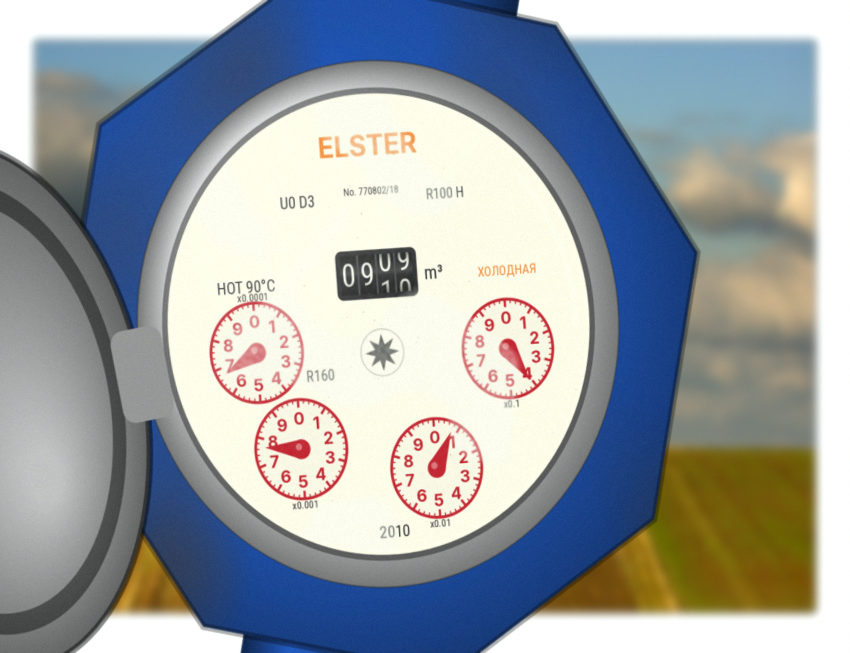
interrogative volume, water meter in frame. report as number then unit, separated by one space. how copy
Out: 909.4076 m³
